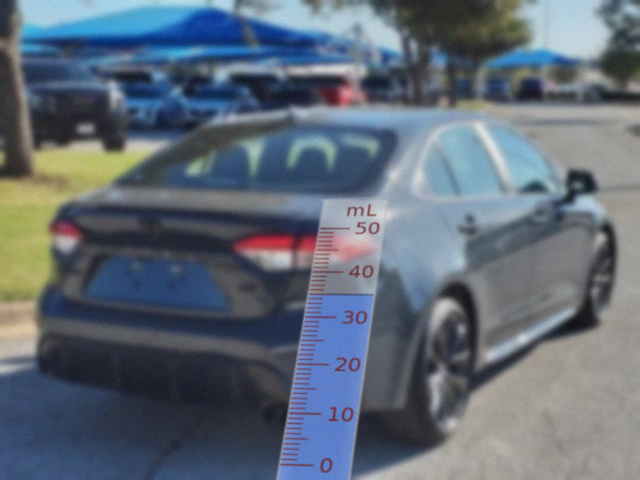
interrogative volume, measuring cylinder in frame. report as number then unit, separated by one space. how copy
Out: 35 mL
